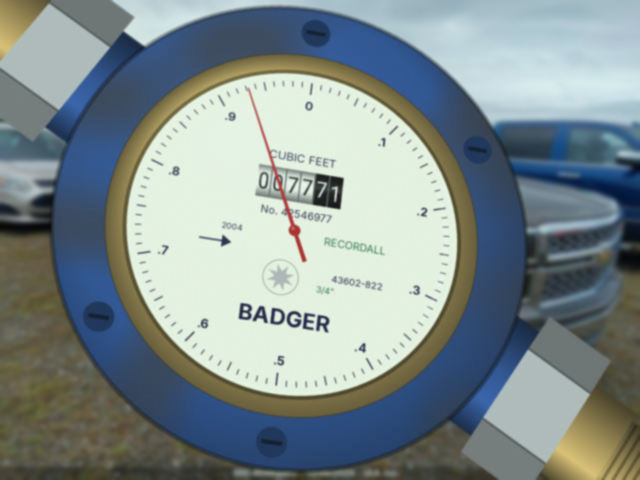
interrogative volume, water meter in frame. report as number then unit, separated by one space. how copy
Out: 7770.93 ft³
